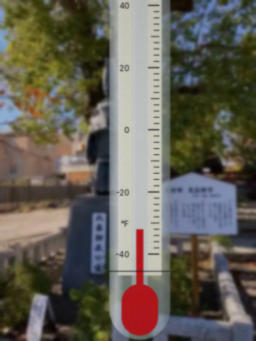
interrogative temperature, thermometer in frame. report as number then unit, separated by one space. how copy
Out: -32 °F
